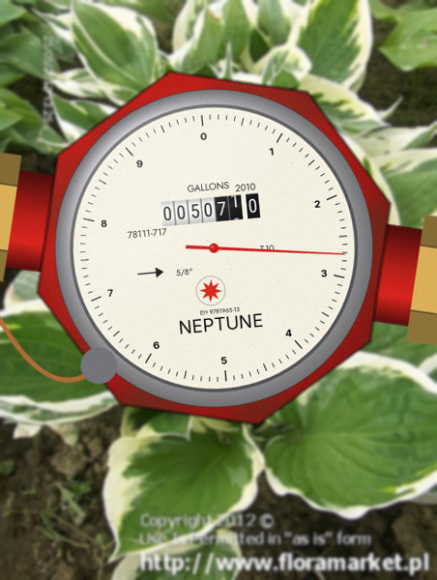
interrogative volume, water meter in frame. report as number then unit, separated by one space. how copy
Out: 50712.7 gal
